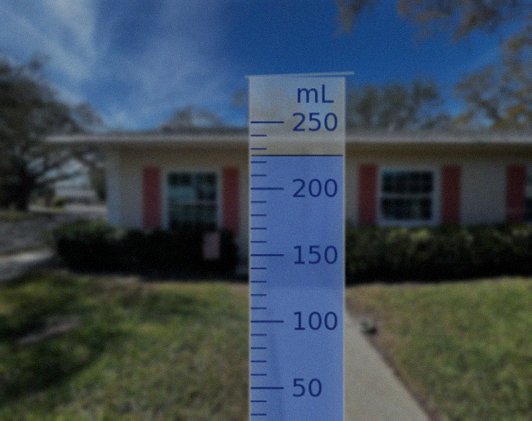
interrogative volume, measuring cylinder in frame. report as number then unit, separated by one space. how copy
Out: 225 mL
